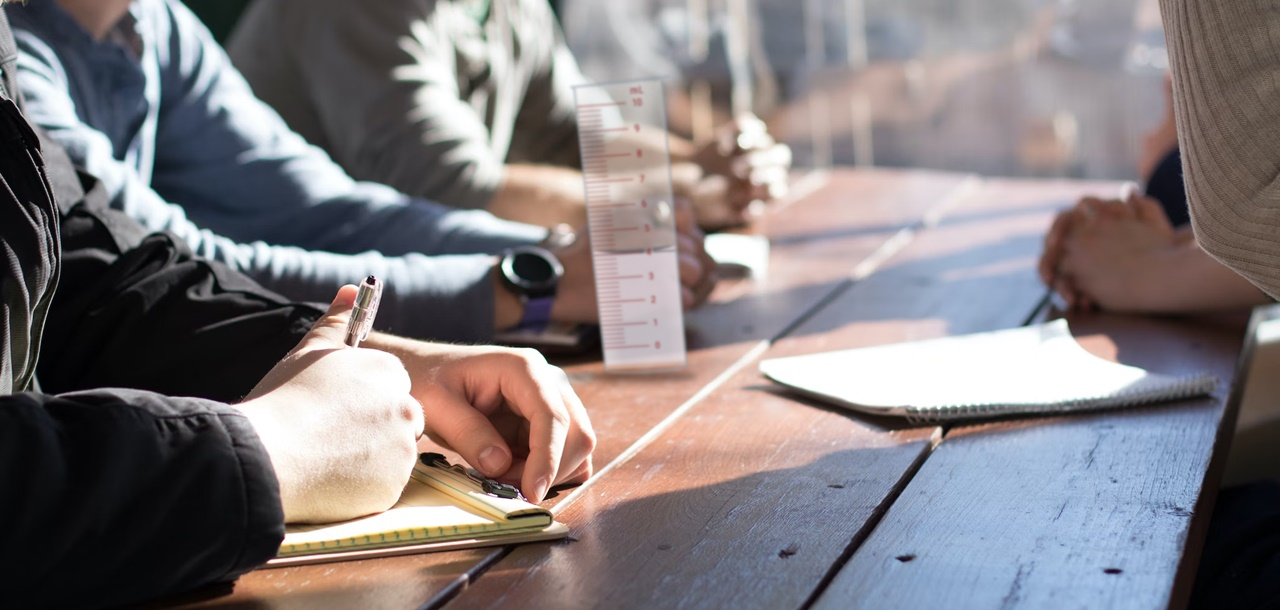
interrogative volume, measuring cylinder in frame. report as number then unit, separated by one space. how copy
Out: 4 mL
